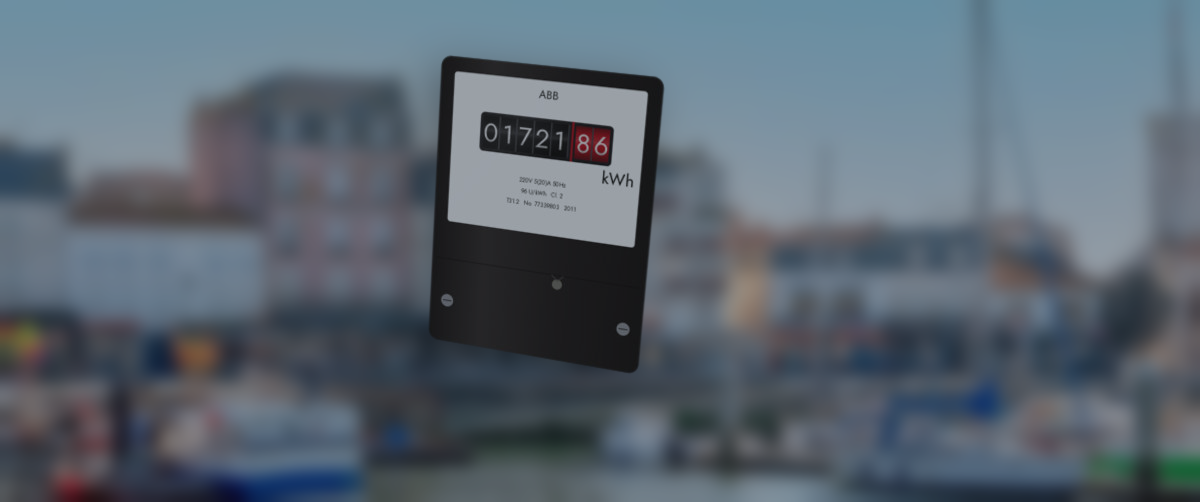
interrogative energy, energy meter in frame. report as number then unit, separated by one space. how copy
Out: 1721.86 kWh
